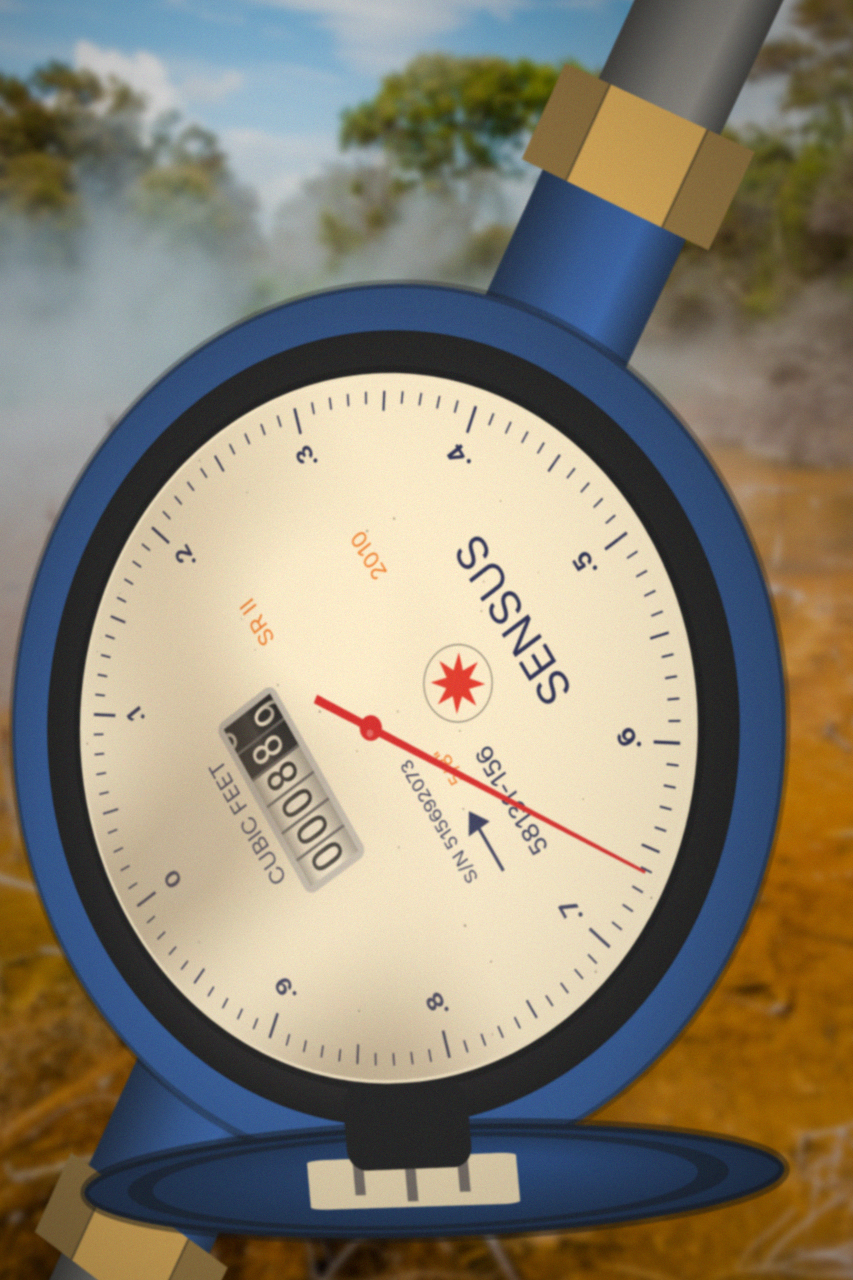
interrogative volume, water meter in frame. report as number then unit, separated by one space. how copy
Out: 888.66 ft³
